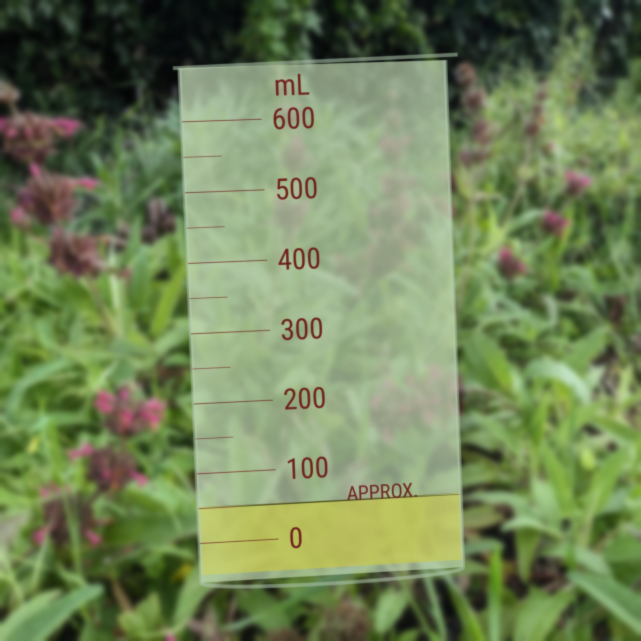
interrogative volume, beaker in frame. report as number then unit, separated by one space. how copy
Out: 50 mL
